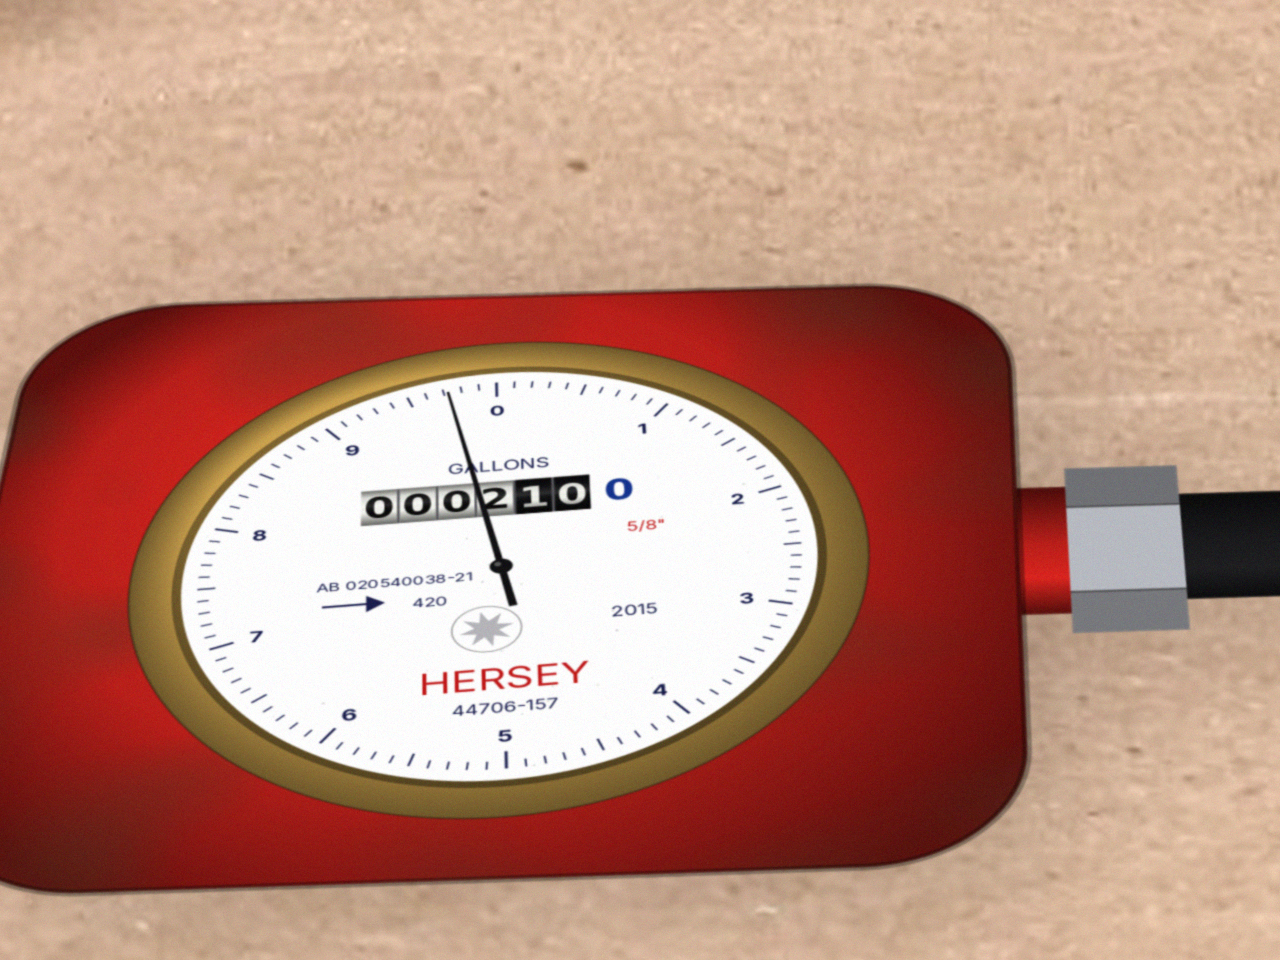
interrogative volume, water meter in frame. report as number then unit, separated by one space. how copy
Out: 2099.7 gal
